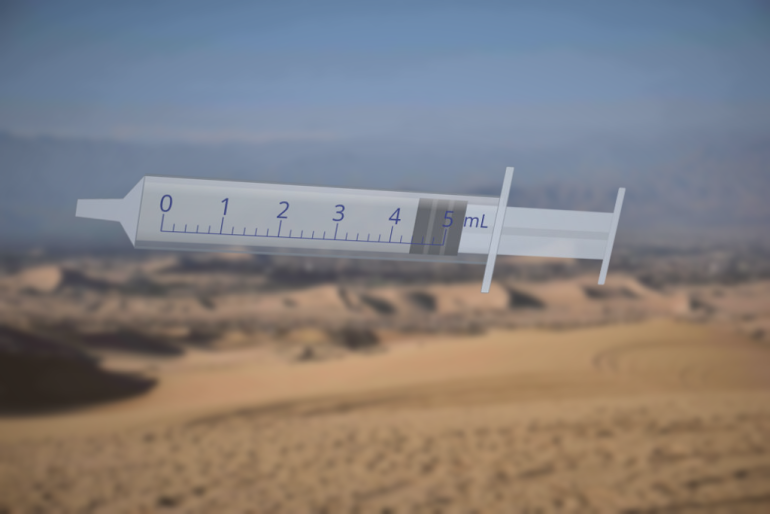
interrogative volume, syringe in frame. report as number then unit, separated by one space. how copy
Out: 4.4 mL
